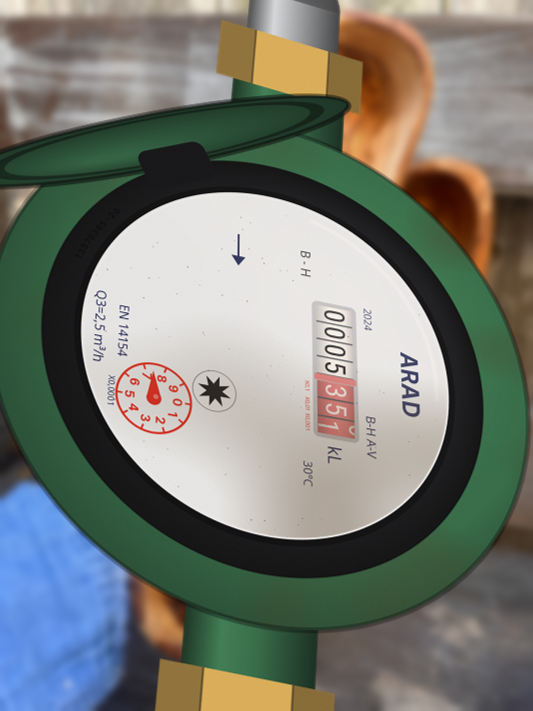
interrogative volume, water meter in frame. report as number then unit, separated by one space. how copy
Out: 5.3507 kL
